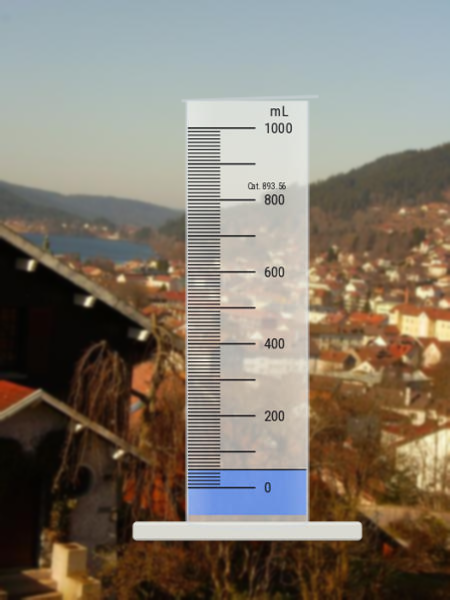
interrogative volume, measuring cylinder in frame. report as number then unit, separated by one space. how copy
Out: 50 mL
